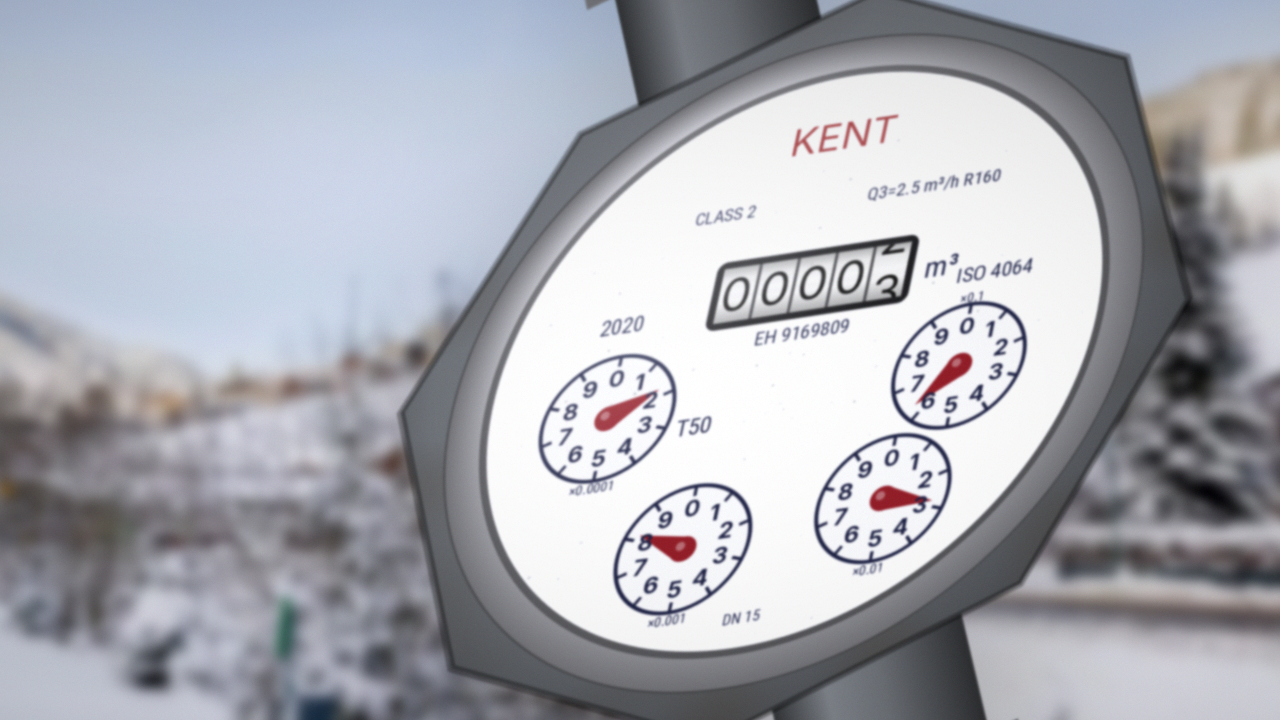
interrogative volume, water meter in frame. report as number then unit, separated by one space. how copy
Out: 2.6281 m³
